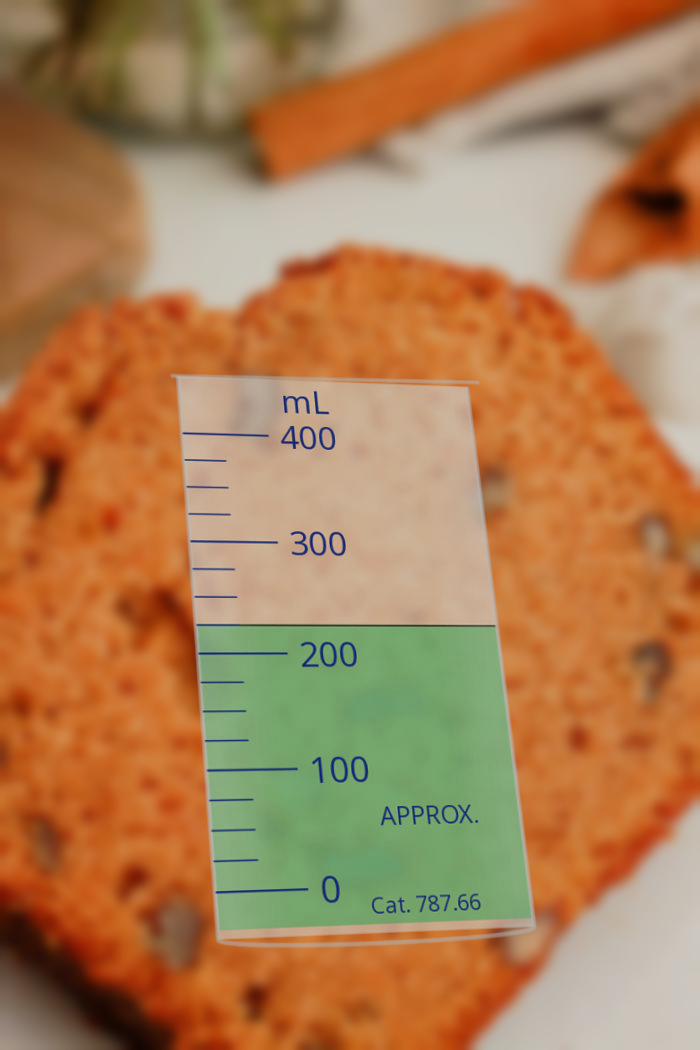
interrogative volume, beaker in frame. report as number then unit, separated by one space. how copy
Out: 225 mL
